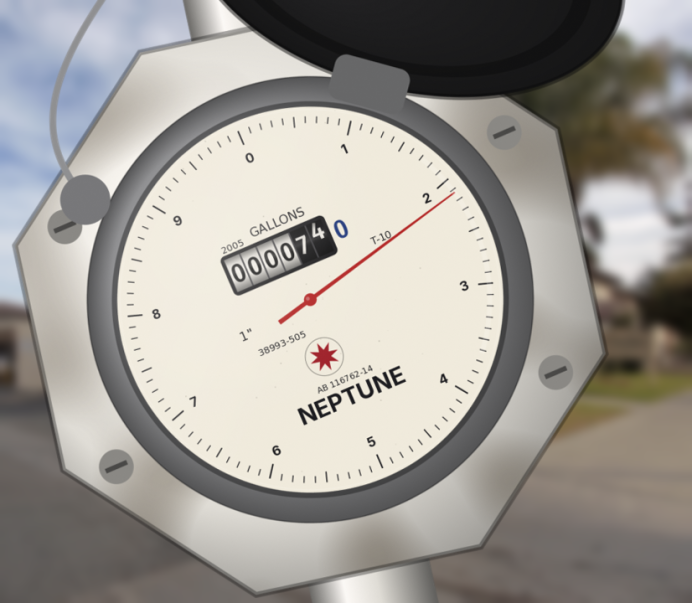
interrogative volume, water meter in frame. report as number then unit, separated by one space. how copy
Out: 742.1 gal
